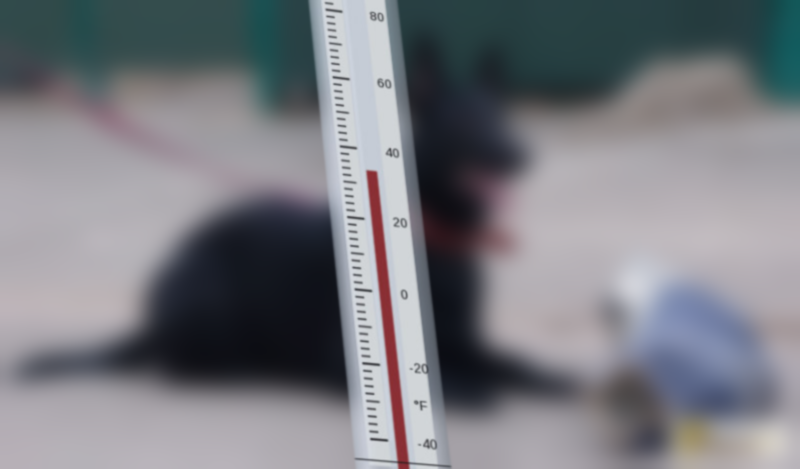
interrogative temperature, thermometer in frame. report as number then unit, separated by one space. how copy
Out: 34 °F
